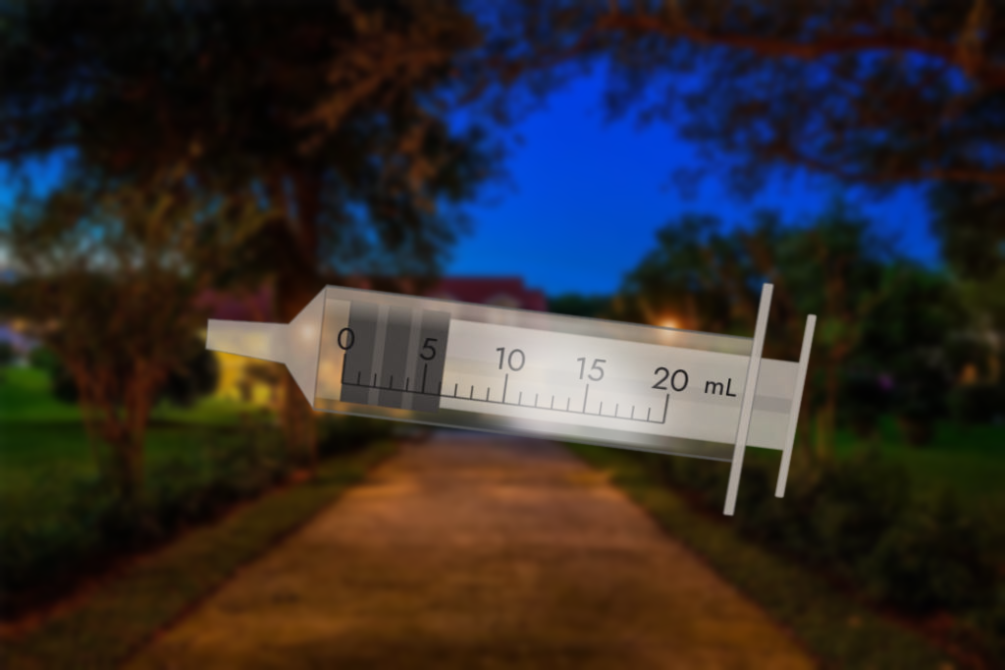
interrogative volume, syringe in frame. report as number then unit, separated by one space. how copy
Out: 0 mL
